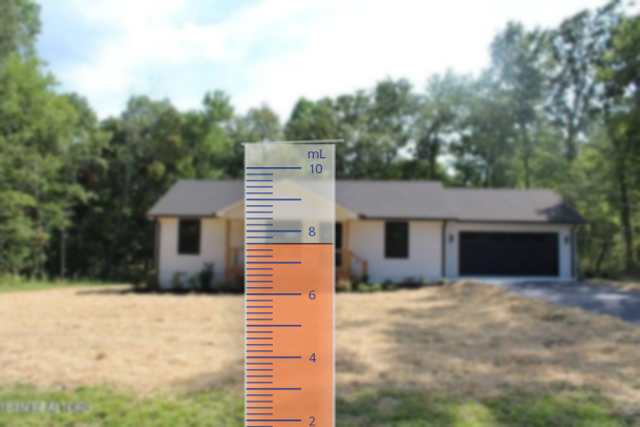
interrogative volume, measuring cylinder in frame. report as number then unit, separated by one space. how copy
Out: 7.6 mL
